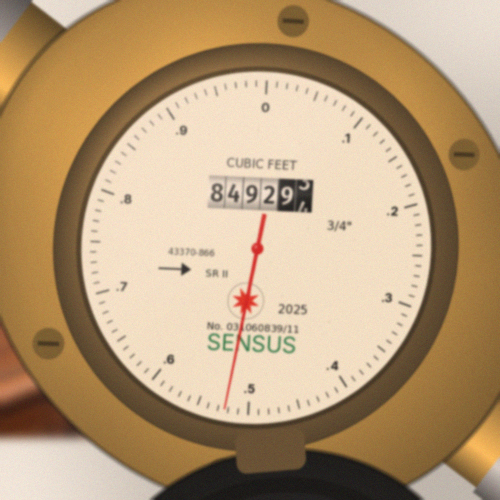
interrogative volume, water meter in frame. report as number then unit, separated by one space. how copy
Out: 849293.52 ft³
